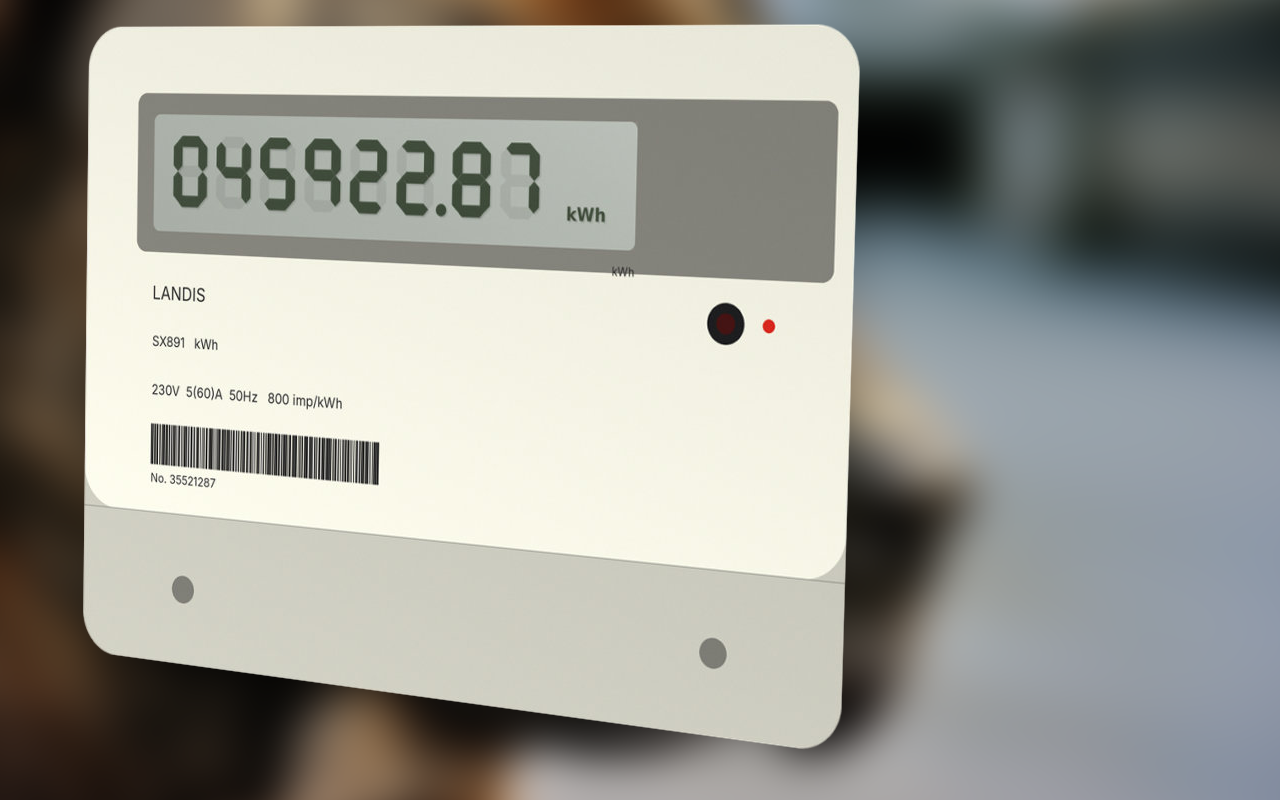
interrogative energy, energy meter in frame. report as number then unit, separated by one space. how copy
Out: 45922.87 kWh
